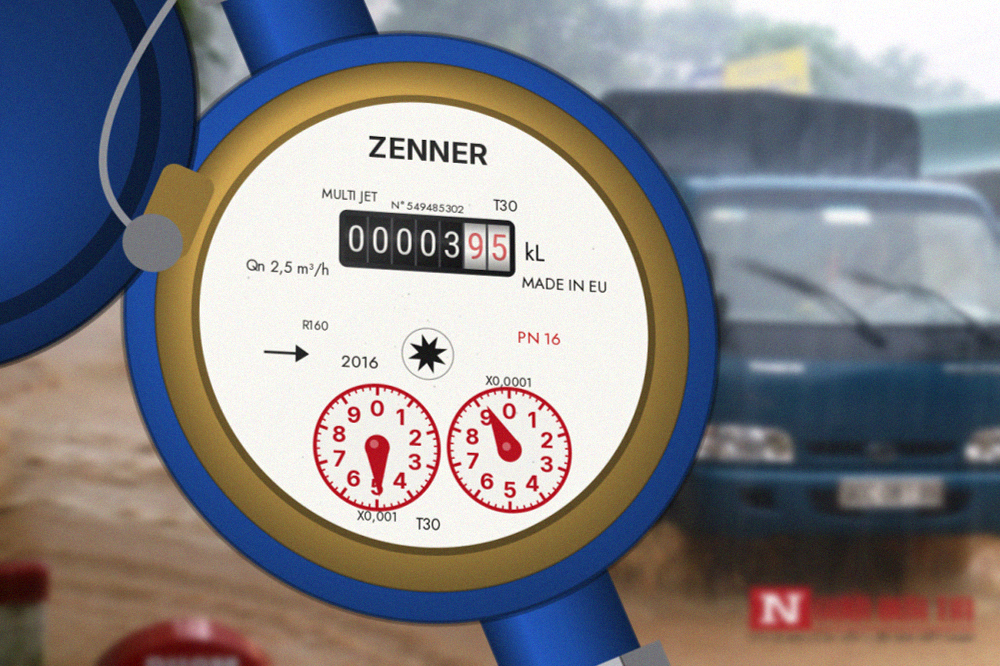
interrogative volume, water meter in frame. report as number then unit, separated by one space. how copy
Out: 3.9549 kL
